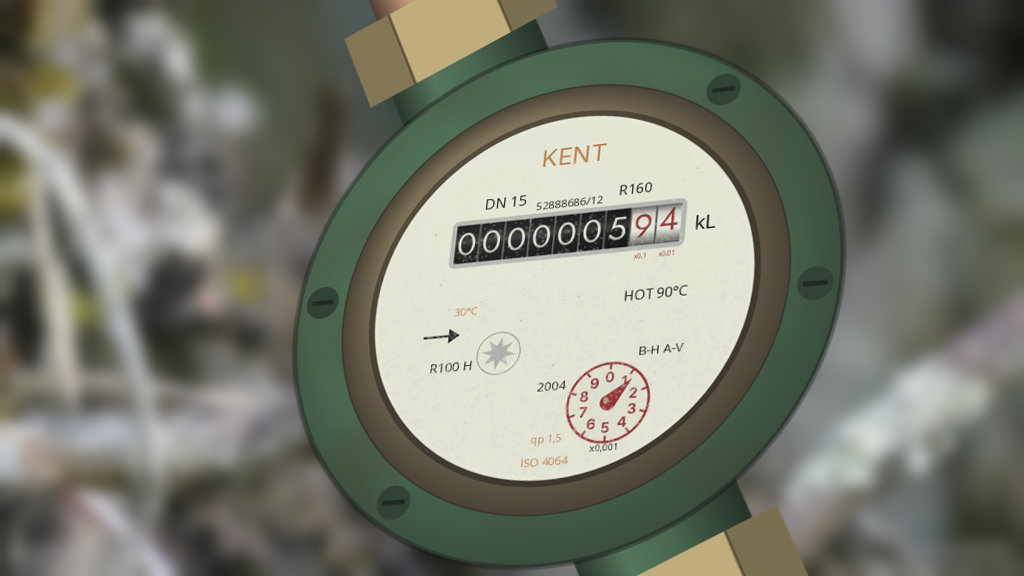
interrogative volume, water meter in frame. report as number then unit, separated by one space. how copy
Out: 5.941 kL
